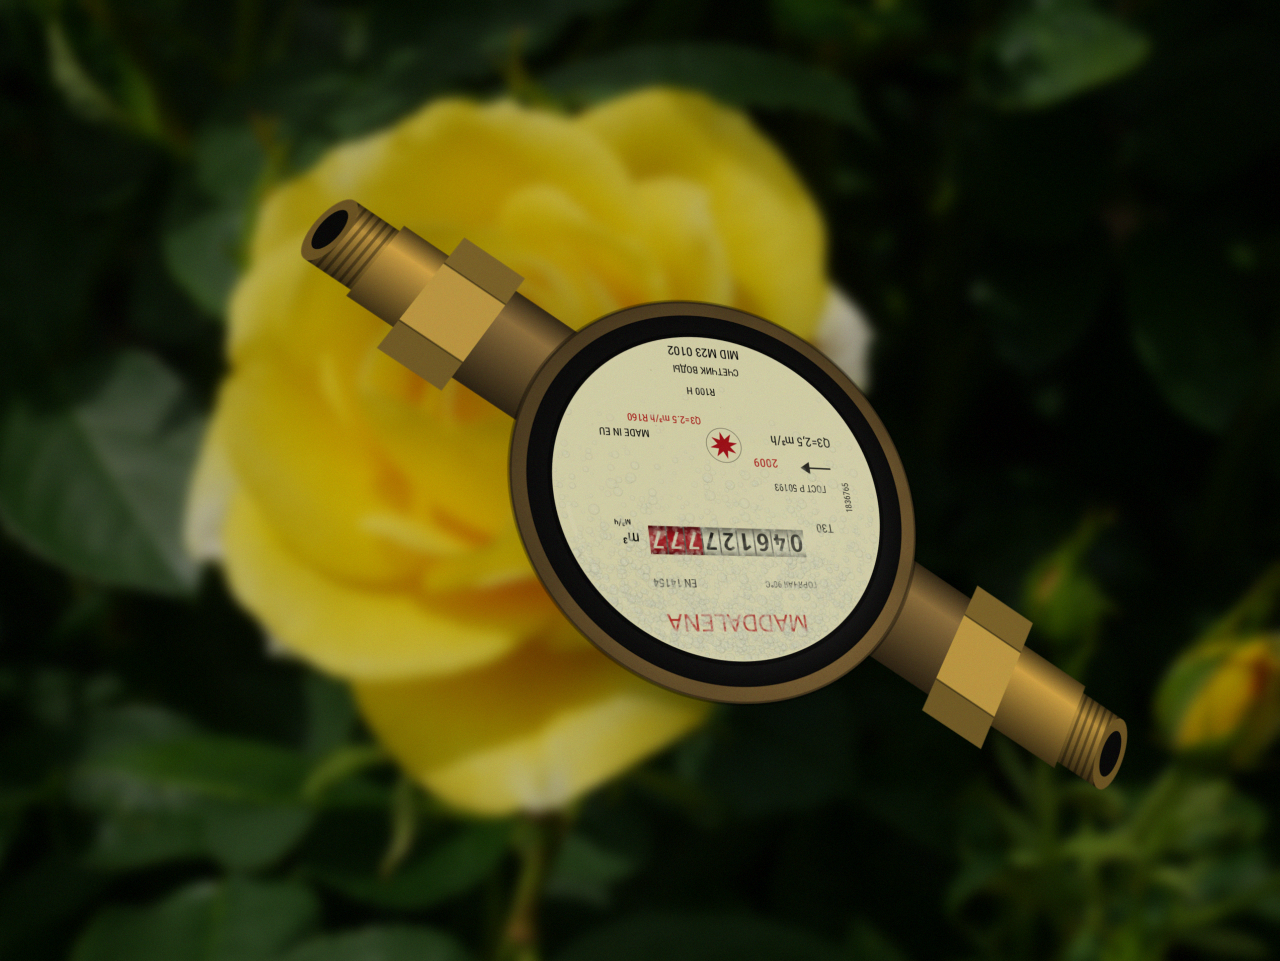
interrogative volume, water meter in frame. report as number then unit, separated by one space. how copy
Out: 46127.777 m³
